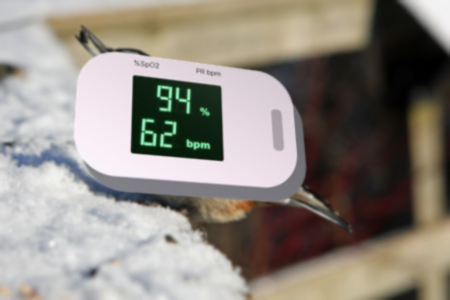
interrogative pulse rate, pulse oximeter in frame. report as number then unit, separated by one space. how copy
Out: 62 bpm
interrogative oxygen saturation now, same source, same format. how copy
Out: 94 %
